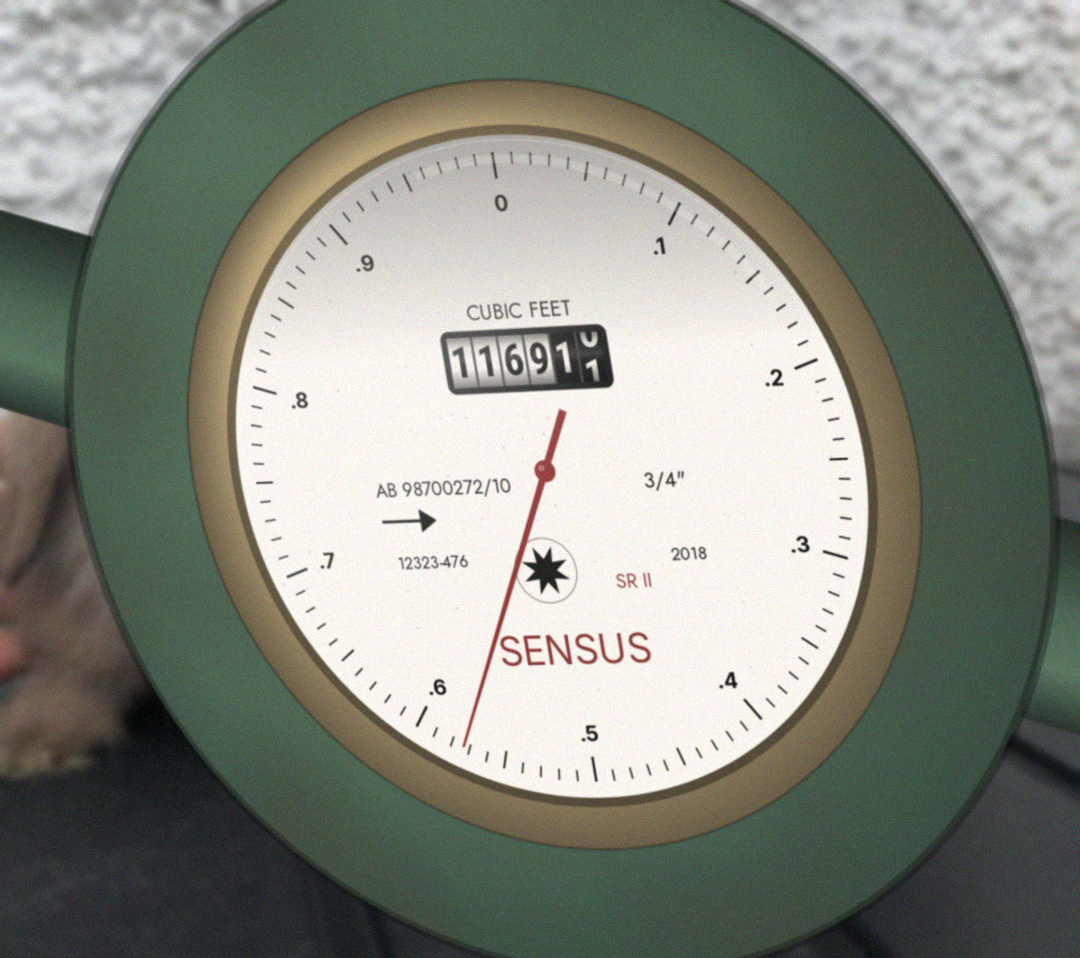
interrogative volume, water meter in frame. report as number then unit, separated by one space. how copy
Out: 116910.57 ft³
